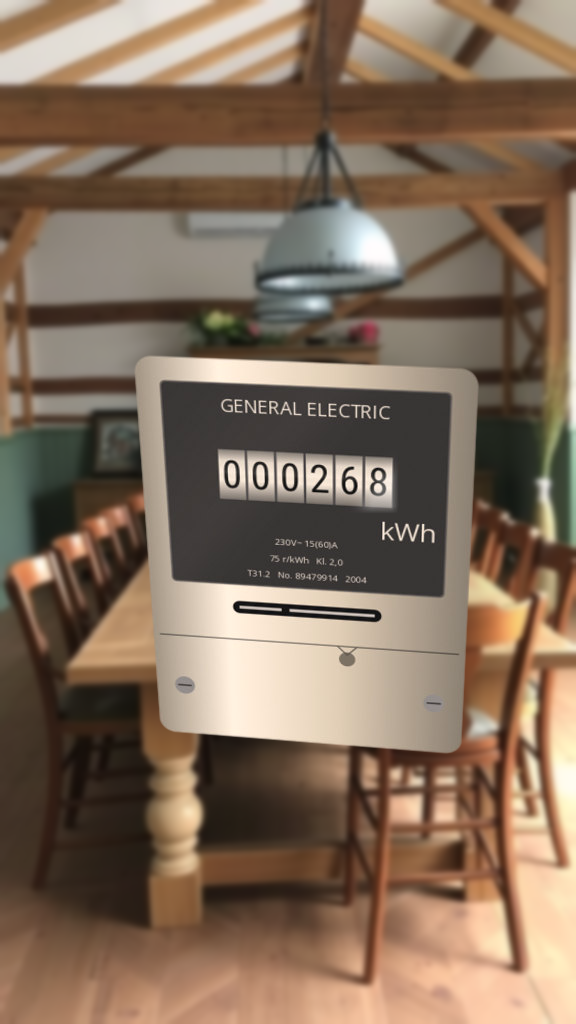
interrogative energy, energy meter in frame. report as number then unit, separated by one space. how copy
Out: 268 kWh
